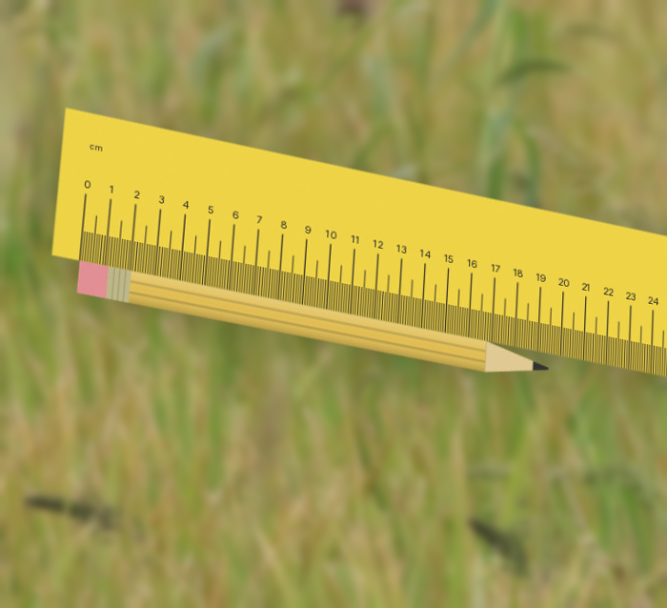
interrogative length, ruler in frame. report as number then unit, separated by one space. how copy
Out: 19.5 cm
